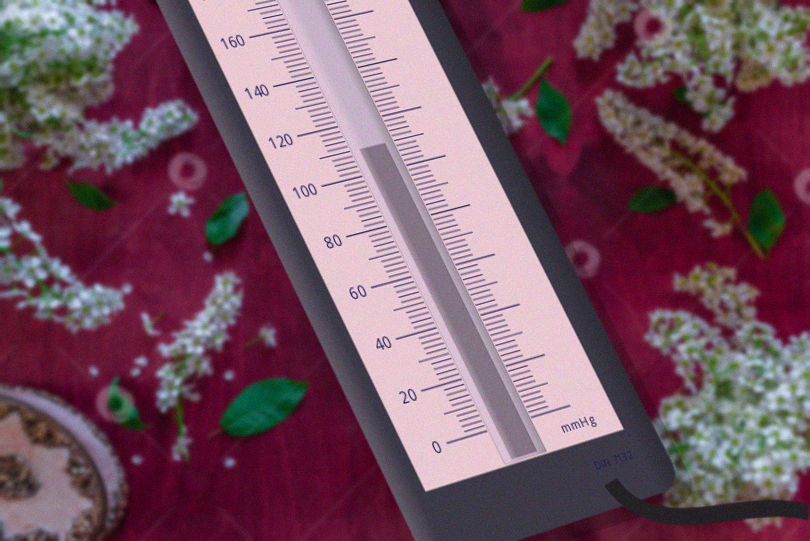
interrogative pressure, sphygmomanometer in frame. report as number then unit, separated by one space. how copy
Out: 110 mmHg
